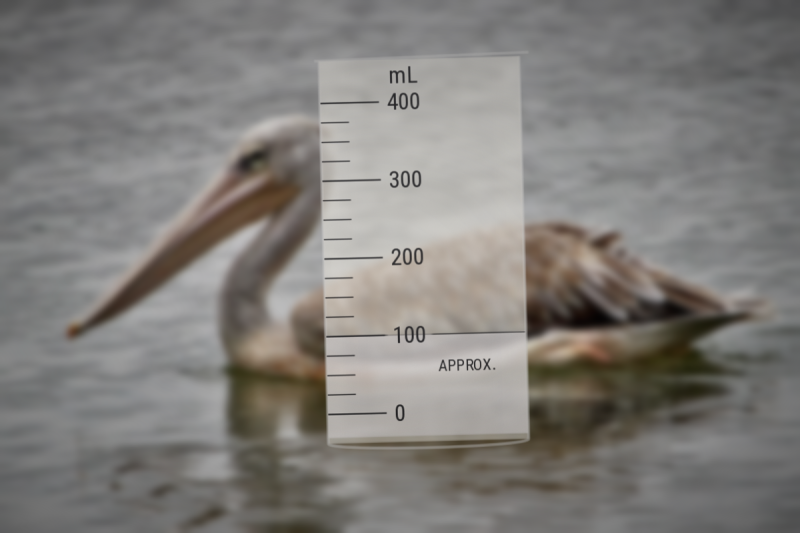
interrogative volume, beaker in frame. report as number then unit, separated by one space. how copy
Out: 100 mL
